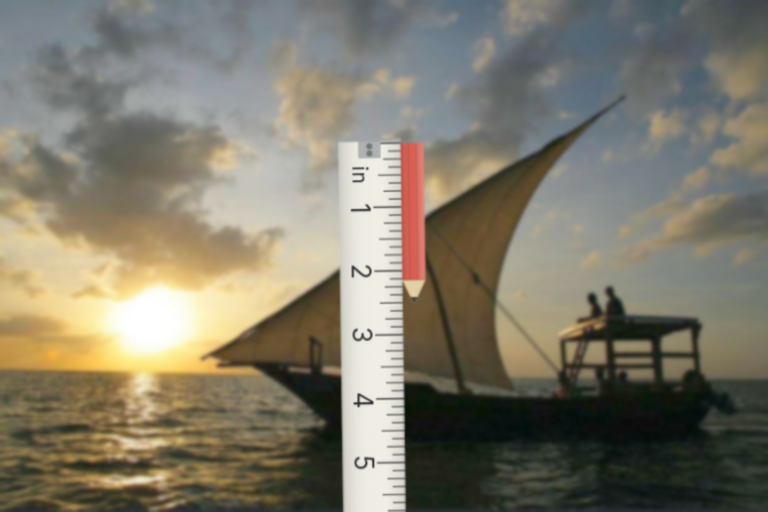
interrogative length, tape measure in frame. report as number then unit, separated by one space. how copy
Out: 2.5 in
